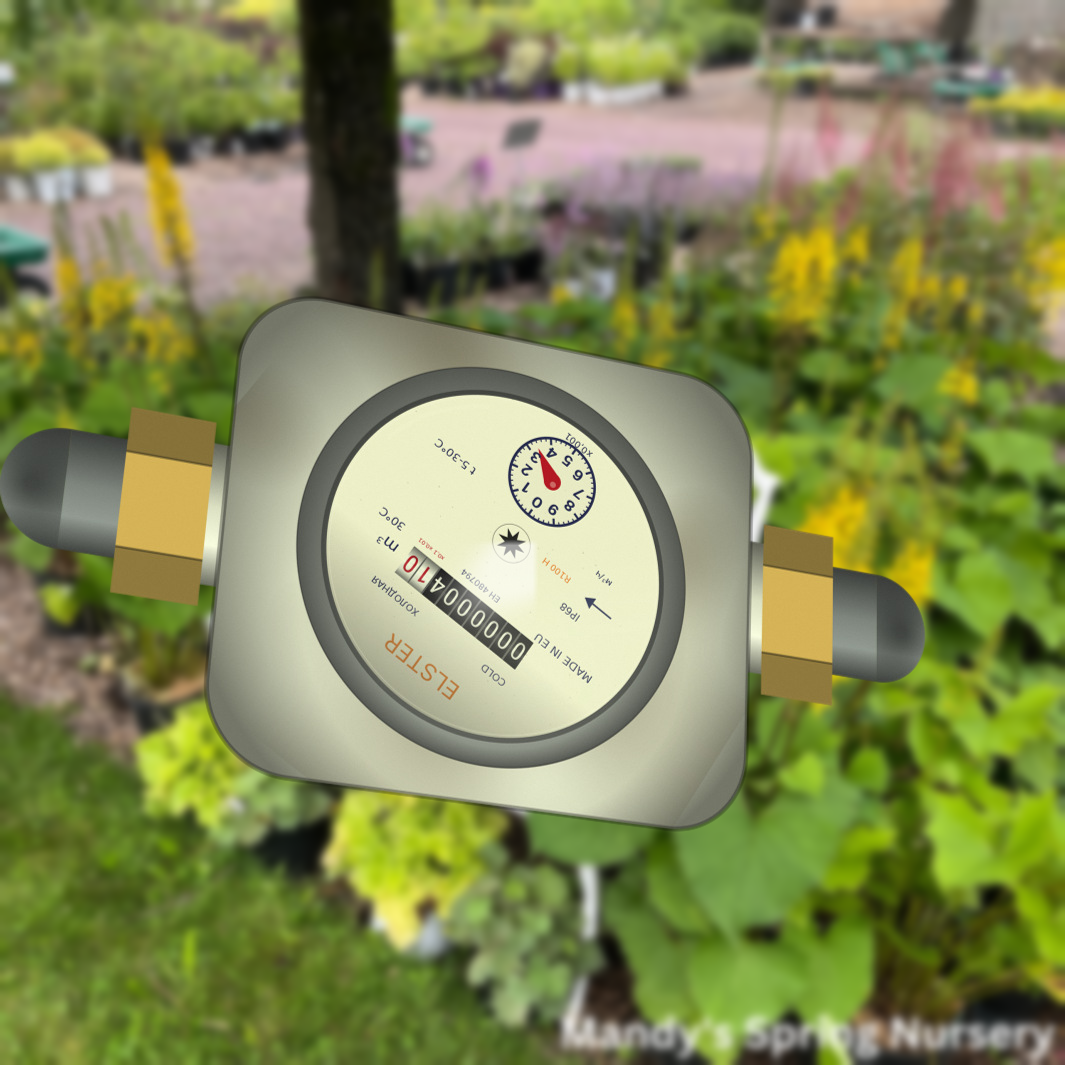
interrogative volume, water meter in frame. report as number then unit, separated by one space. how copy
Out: 4.103 m³
